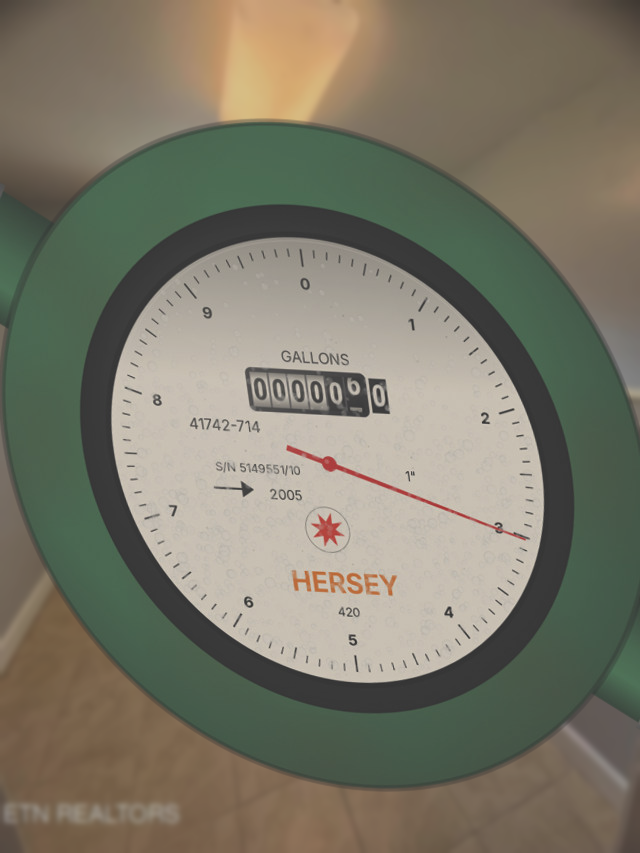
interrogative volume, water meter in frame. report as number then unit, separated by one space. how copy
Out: 63.0 gal
